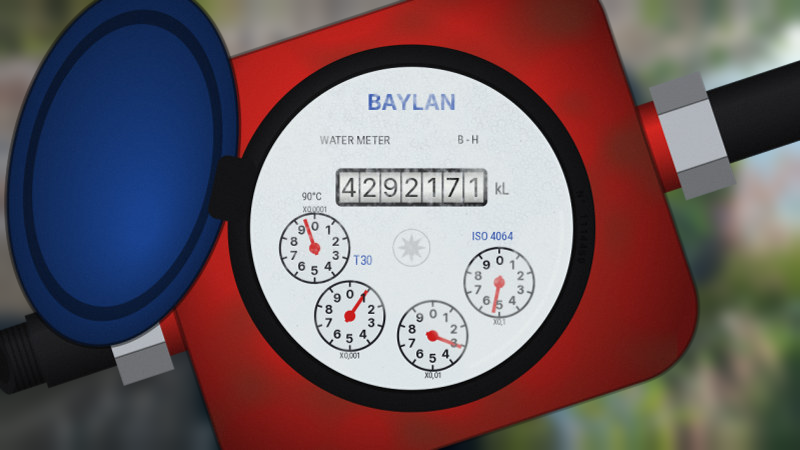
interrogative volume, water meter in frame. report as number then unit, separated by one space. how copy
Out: 4292171.5309 kL
